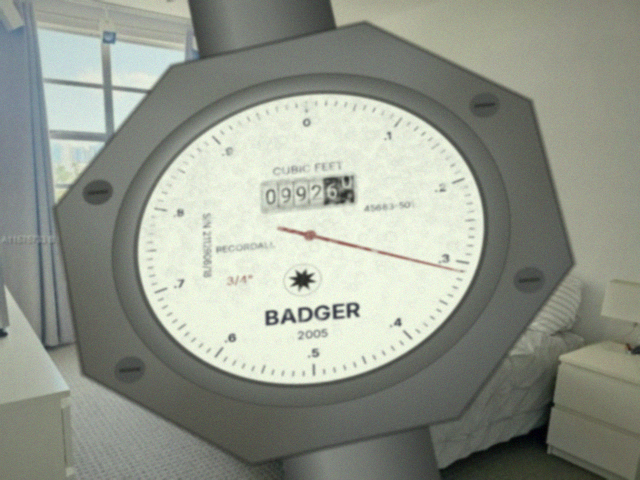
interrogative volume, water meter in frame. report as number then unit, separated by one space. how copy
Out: 99260.31 ft³
